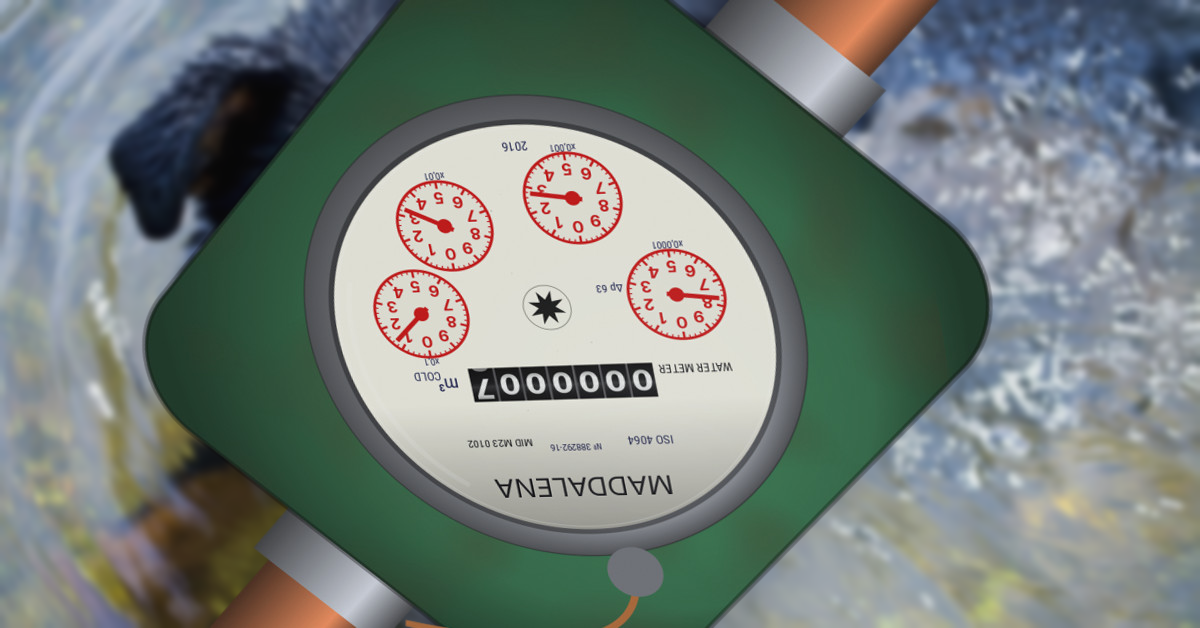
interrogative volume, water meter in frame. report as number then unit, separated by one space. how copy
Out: 7.1327 m³
